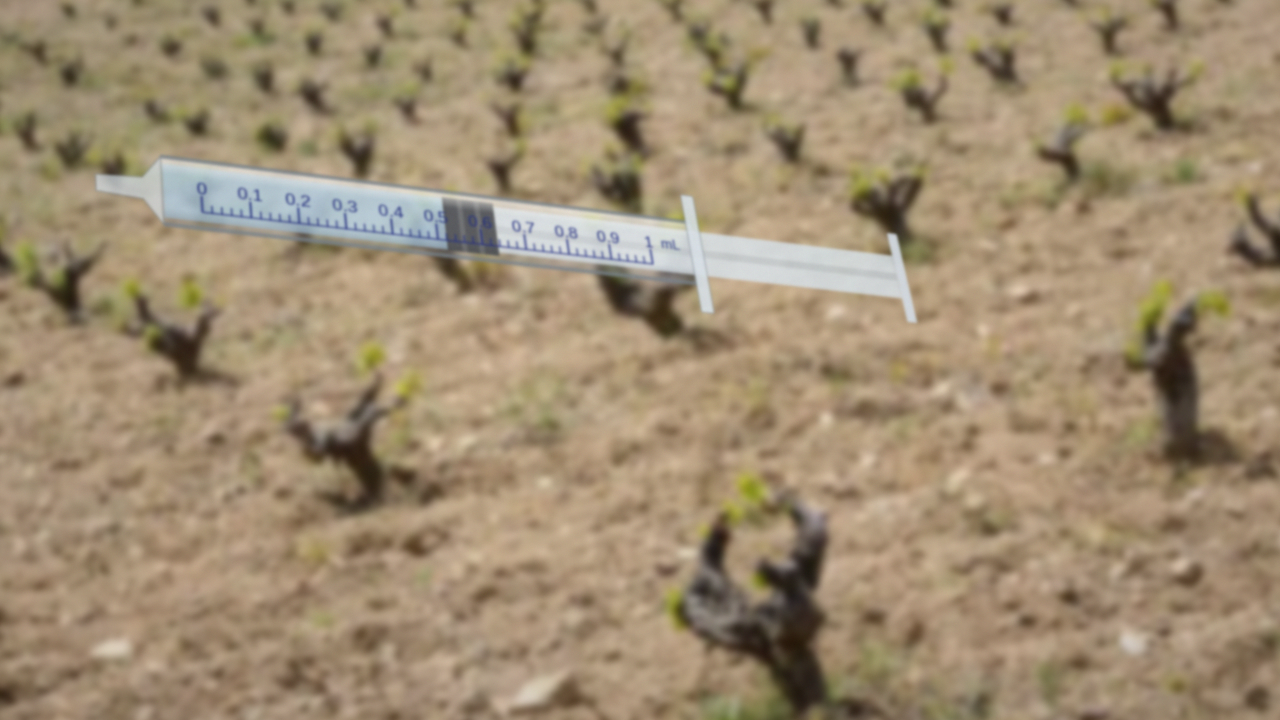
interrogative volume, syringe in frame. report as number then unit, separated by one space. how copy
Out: 0.52 mL
